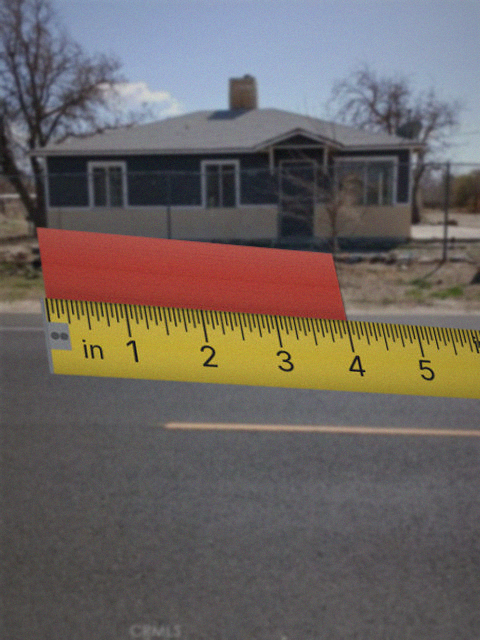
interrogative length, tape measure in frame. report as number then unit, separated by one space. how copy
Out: 4 in
